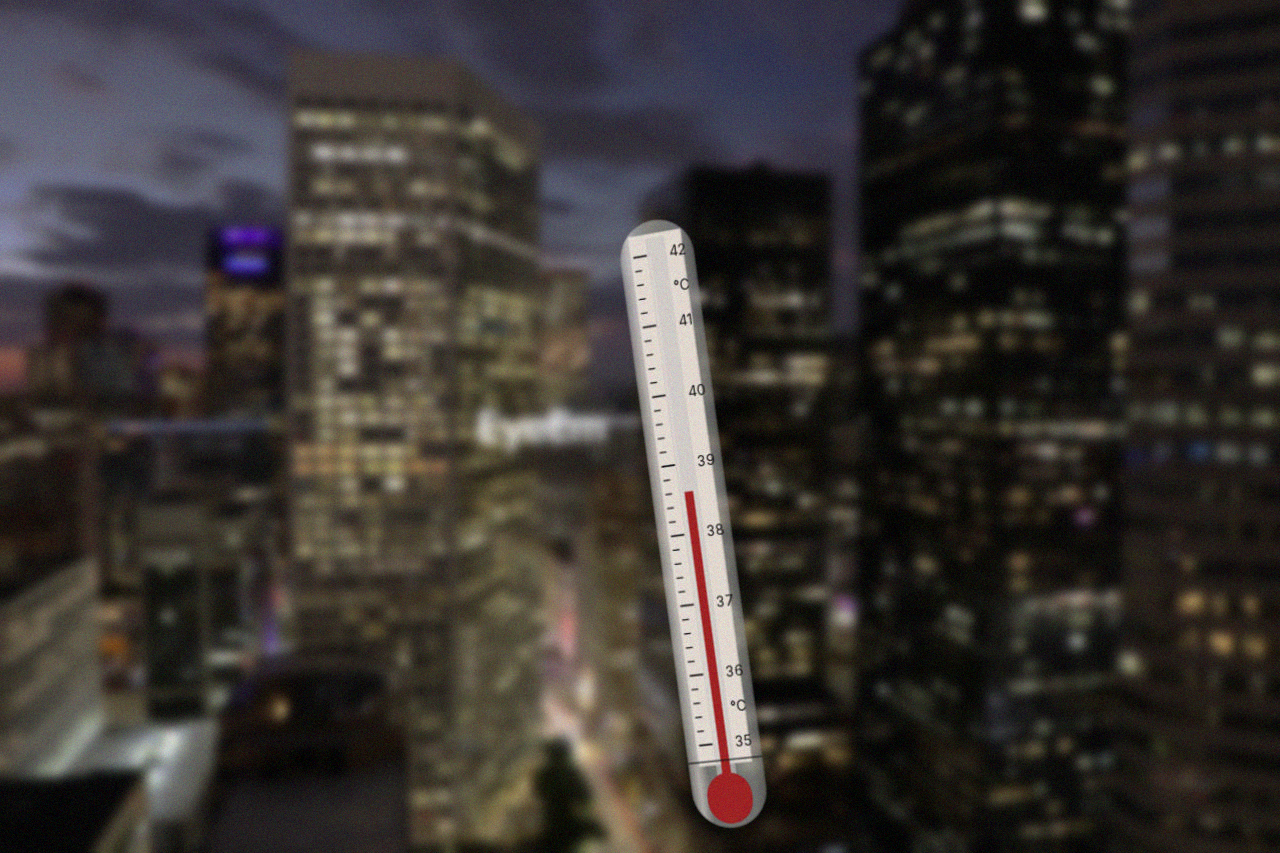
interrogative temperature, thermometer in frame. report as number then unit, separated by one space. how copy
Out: 38.6 °C
